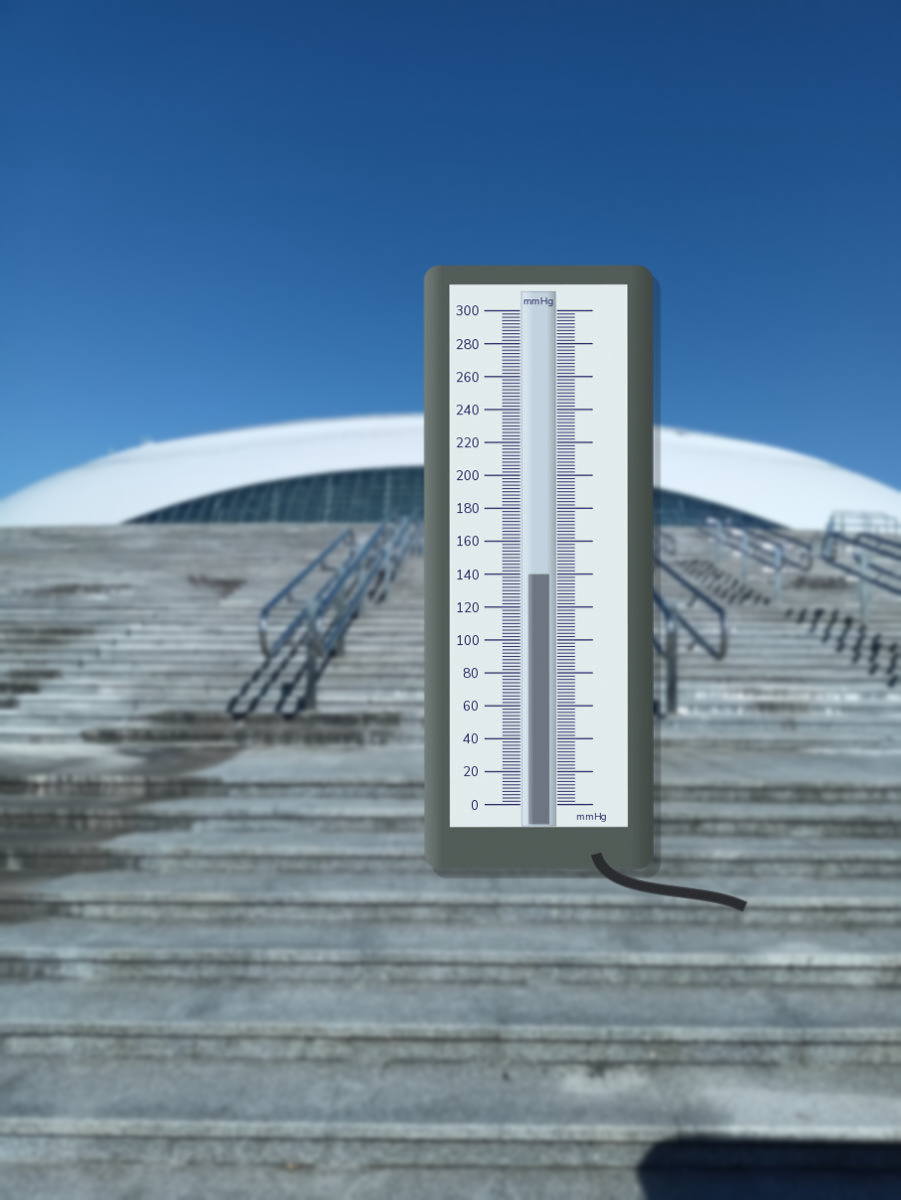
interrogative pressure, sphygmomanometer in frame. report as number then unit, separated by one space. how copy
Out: 140 mmHg
